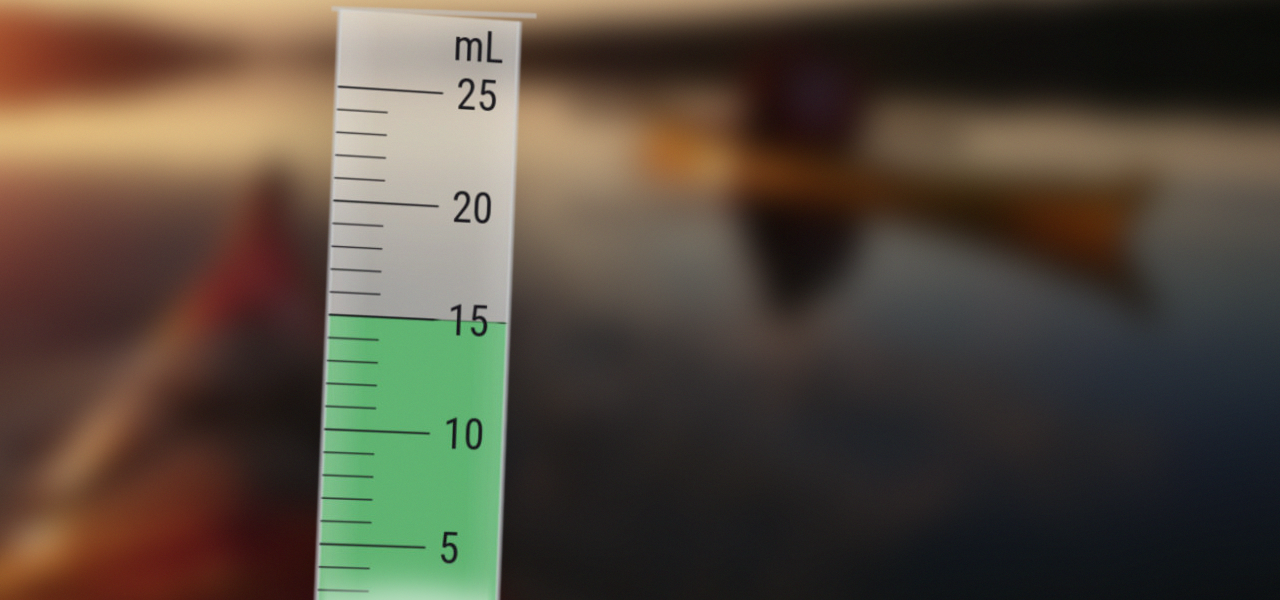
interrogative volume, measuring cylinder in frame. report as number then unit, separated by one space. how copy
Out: 15 mL
